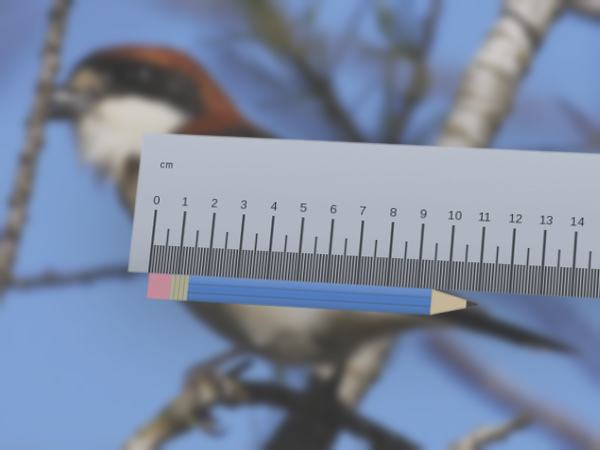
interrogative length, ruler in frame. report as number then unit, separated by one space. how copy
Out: 11 cm
